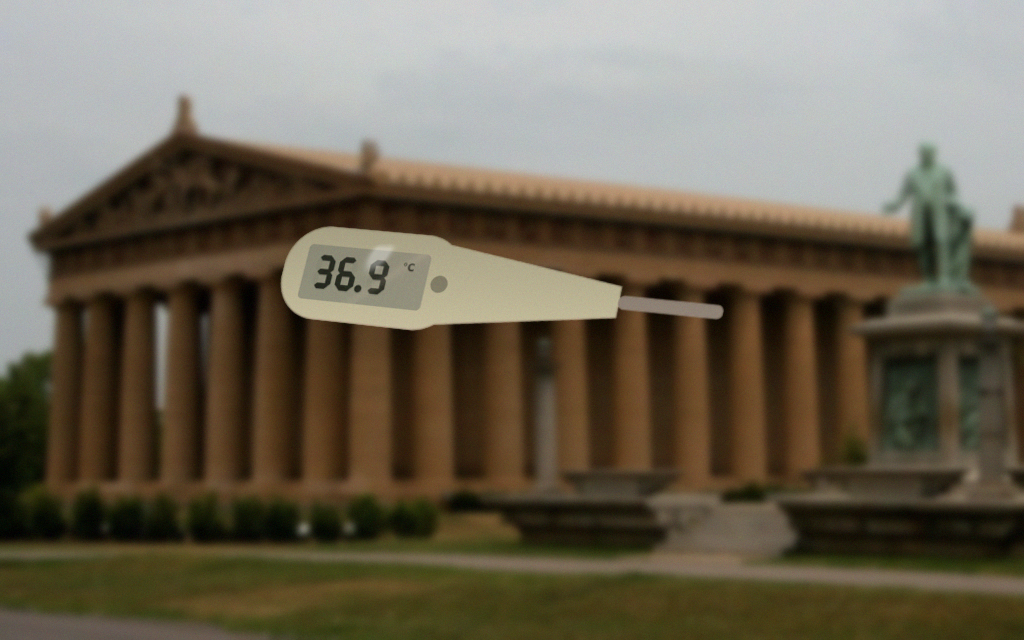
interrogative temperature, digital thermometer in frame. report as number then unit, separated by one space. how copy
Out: 36.9 °C
